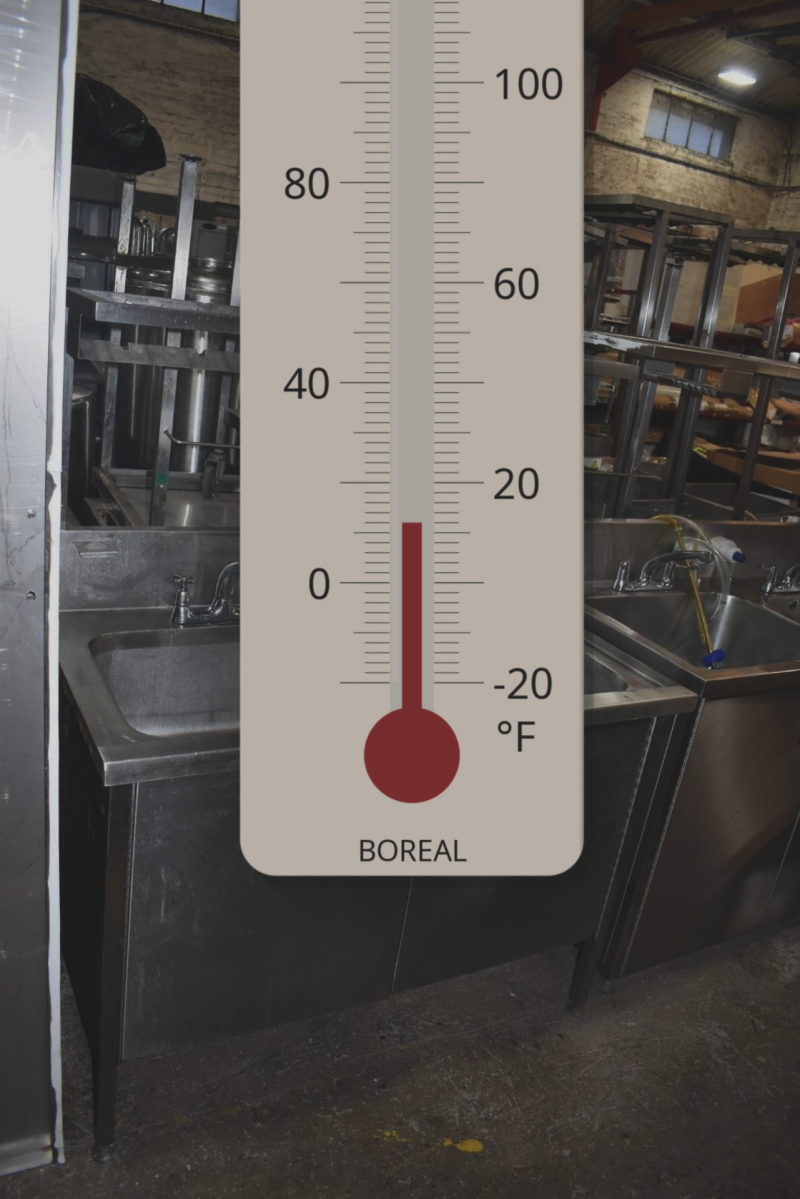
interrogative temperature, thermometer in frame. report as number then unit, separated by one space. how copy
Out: 12 °F
